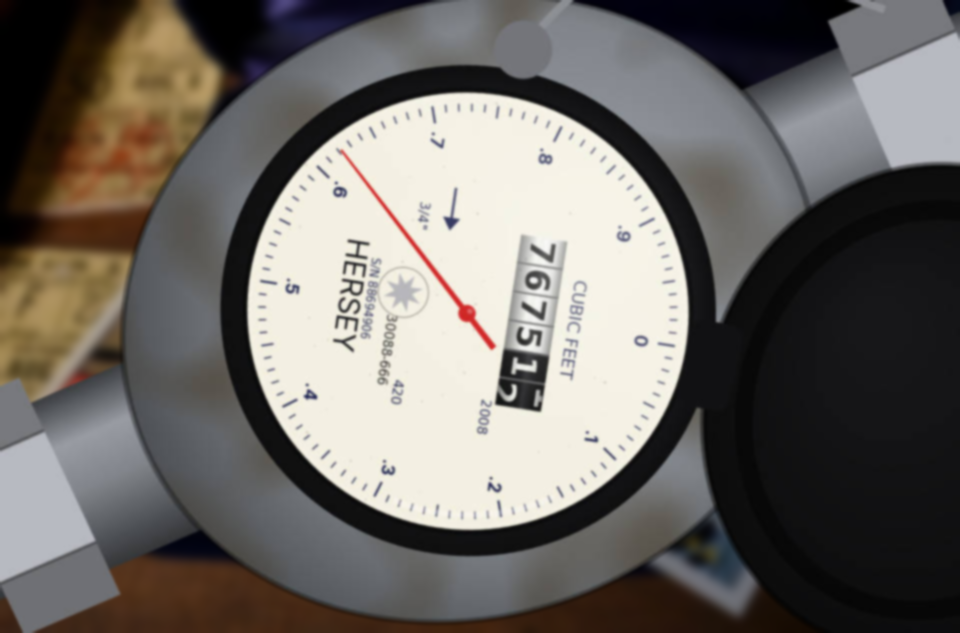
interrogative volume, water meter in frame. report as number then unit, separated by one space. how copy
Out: 767511.62 ft³
